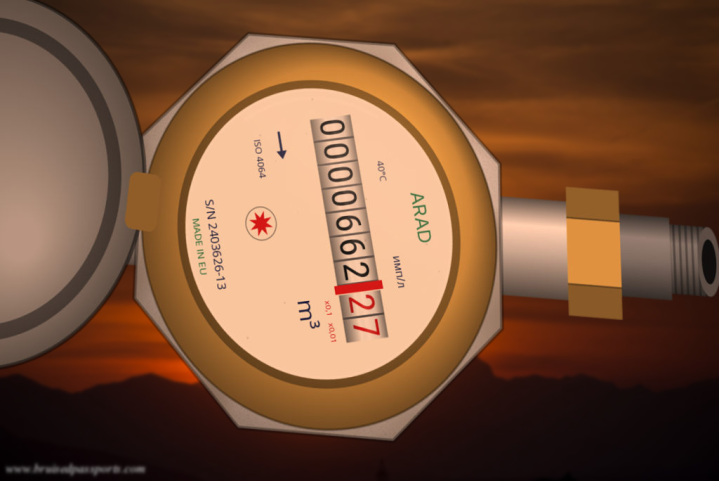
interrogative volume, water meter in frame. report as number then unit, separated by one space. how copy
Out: 662.27 m³
